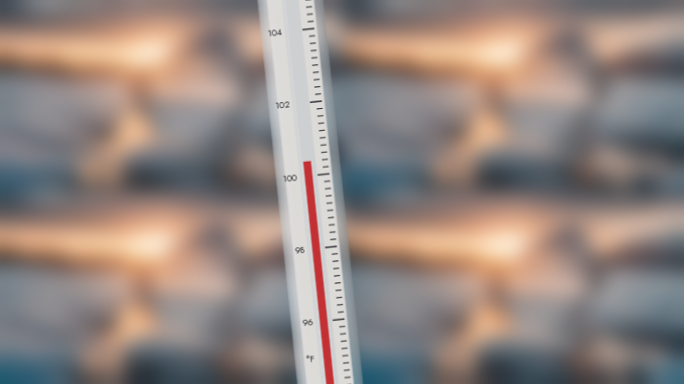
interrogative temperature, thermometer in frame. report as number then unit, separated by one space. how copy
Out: 100.4 °F
